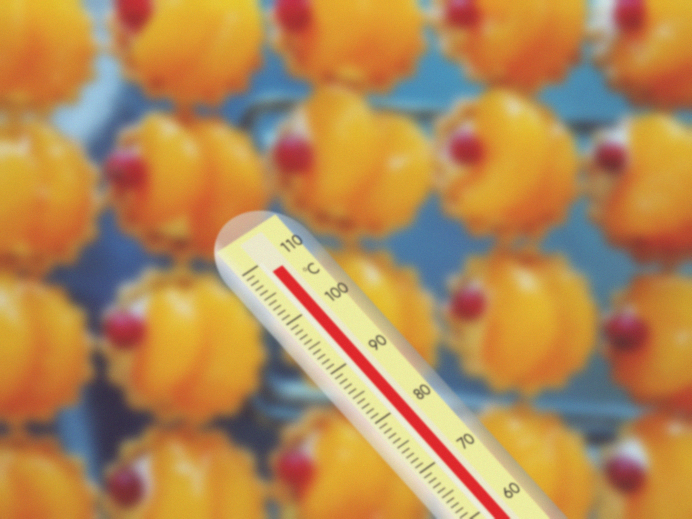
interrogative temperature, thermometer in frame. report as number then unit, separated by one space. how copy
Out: 108 °C
